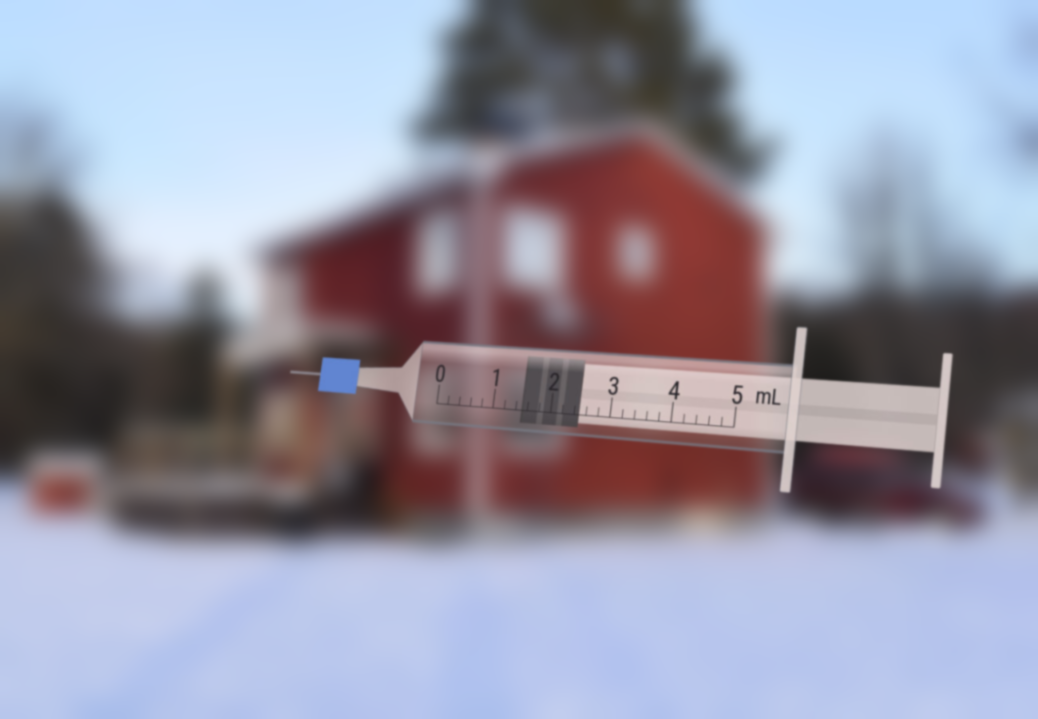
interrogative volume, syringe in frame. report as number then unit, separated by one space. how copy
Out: 1.5 mL
